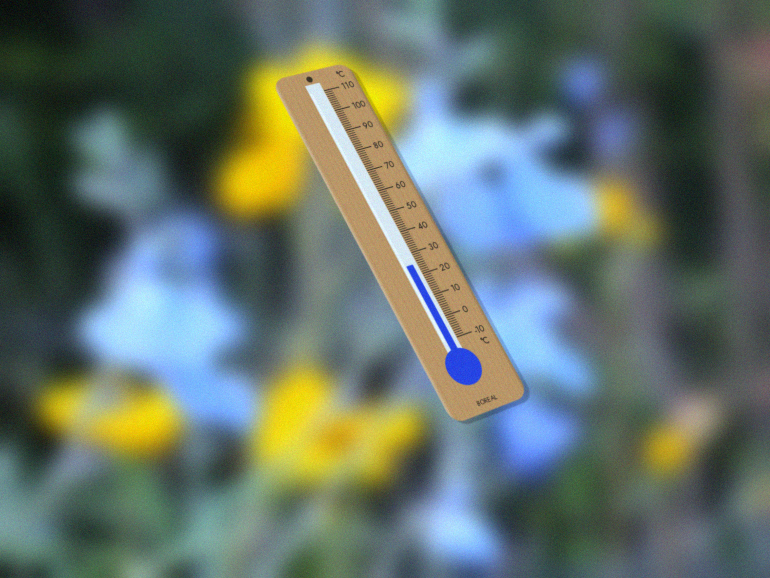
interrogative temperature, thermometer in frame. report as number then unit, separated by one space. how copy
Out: 25 °C
